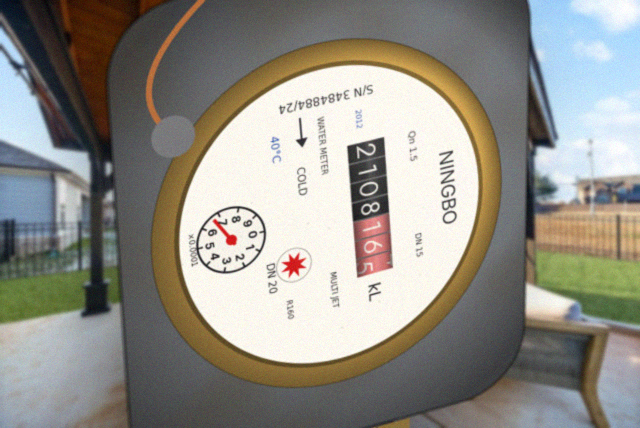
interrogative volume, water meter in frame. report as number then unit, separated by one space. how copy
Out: 2108.1646 kL
